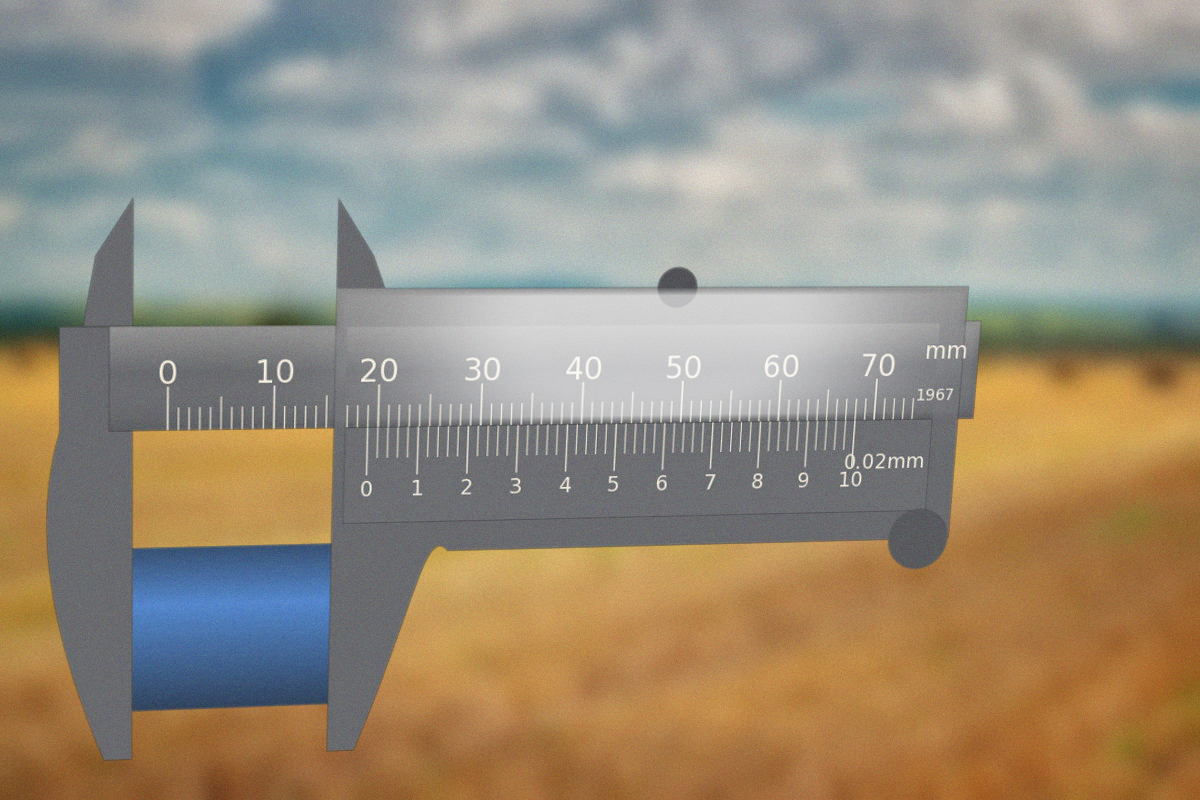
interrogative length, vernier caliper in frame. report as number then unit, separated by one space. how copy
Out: 19.0 mm
